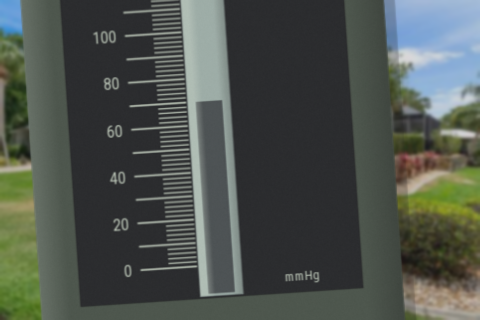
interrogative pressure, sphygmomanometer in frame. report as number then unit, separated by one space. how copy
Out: 70 mmHg
